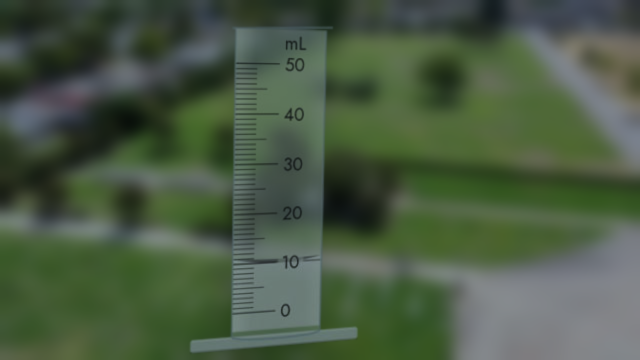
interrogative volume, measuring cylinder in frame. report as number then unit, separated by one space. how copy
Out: 10 mL
